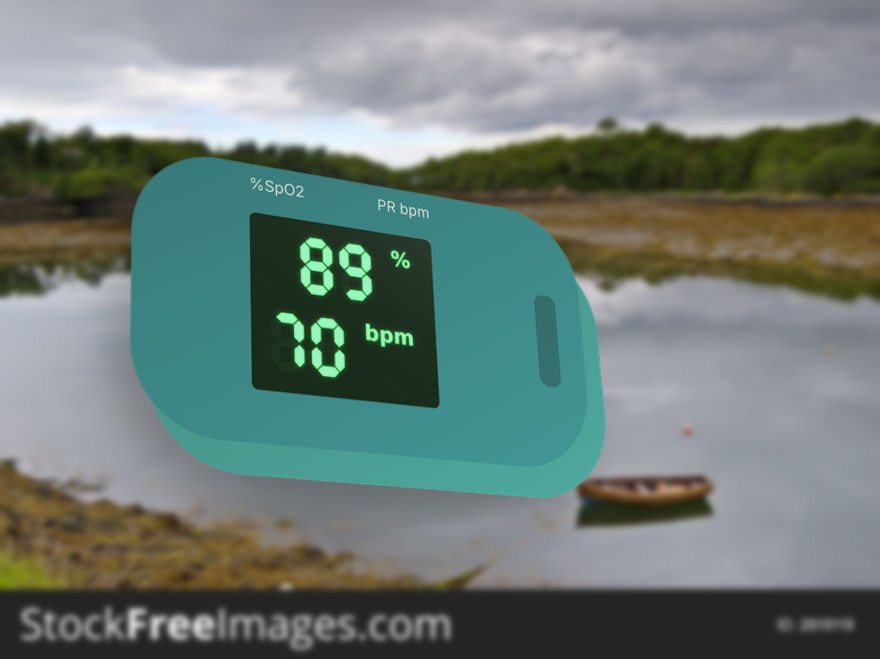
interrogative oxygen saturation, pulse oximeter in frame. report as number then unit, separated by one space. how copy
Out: 89 %
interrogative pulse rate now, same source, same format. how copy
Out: 70 bpm
